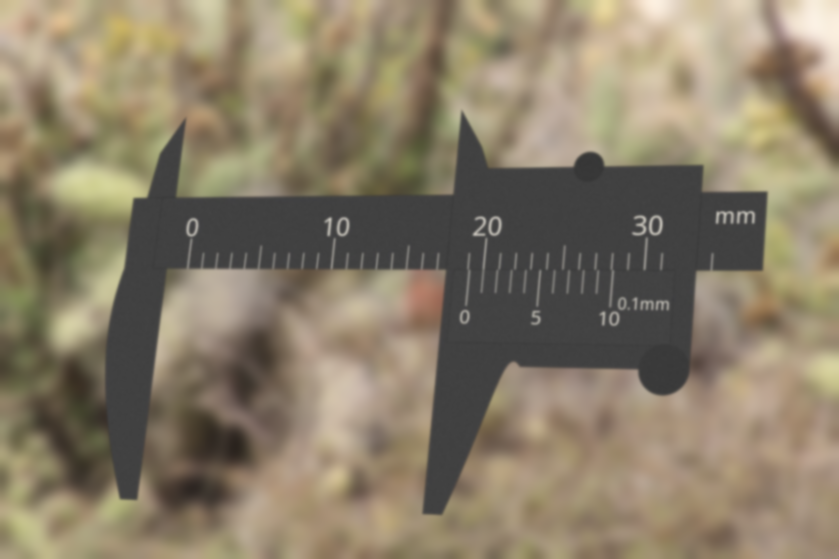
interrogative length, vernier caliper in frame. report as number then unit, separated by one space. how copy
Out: 19.1 mm
